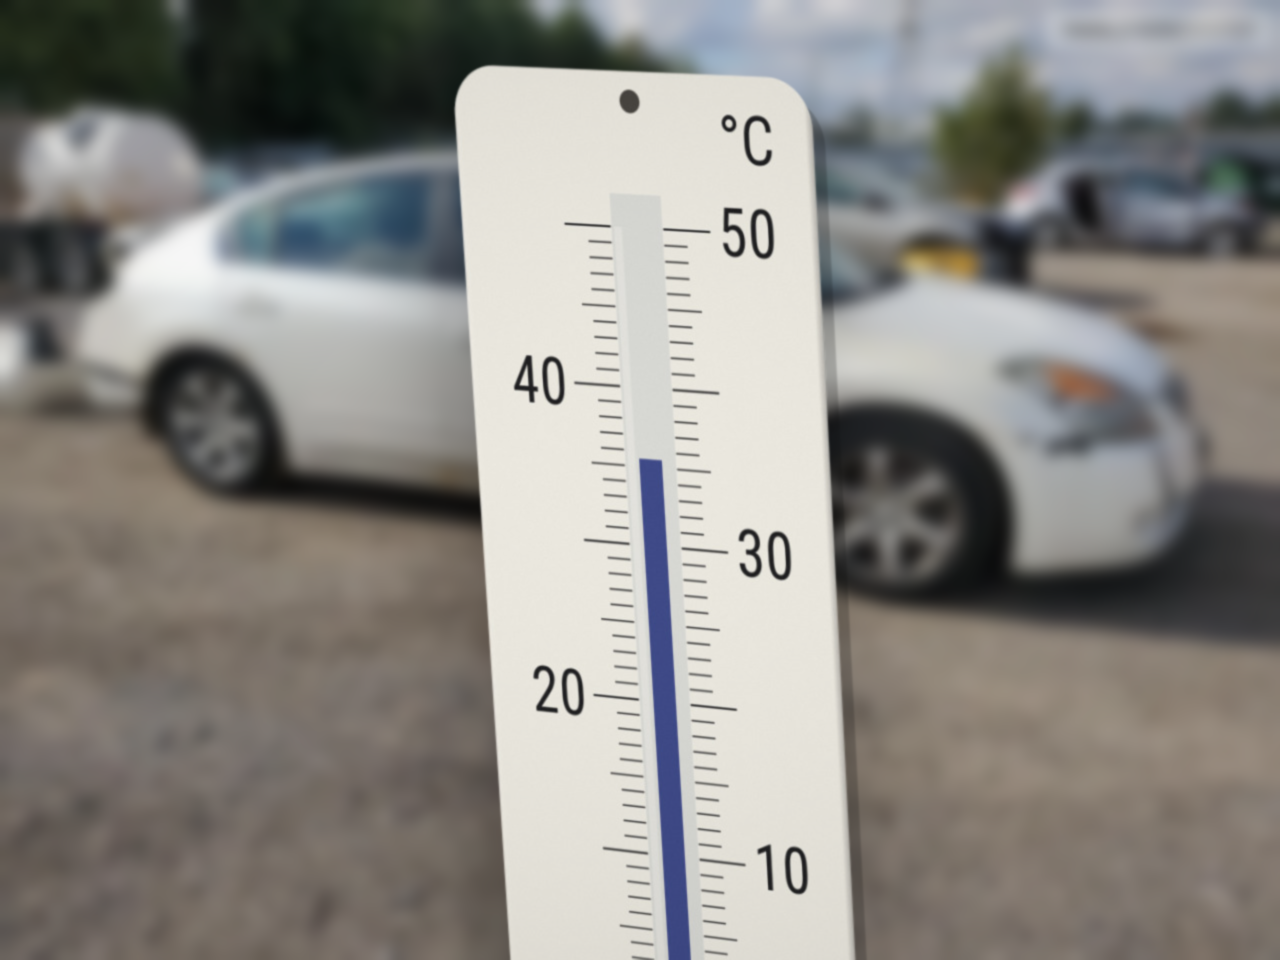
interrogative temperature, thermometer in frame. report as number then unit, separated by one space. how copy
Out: 35.5 °C
